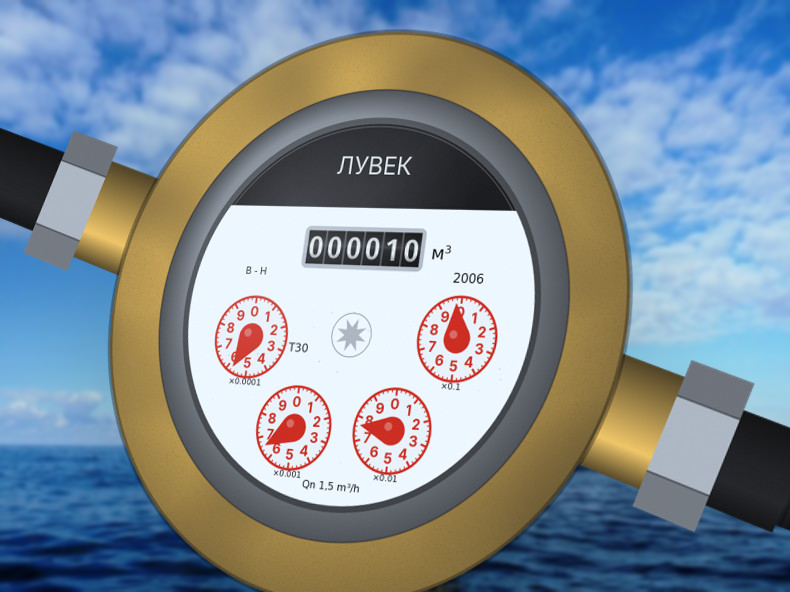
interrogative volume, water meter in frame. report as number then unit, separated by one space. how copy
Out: 9.9765 m³
